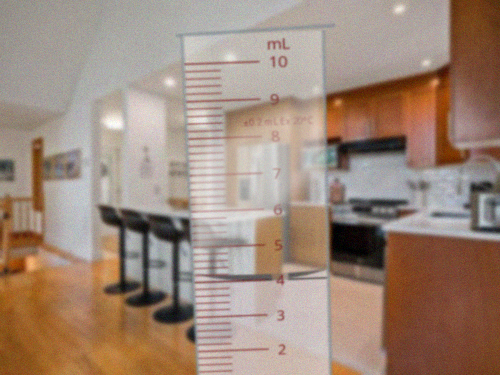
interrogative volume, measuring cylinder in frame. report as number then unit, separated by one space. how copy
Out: 4 mL
